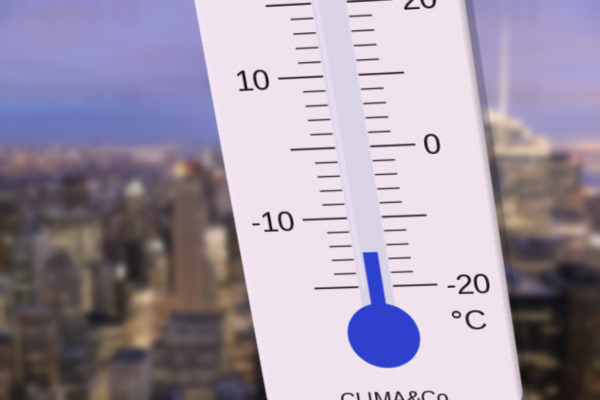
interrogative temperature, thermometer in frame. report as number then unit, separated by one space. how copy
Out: -15 °C
